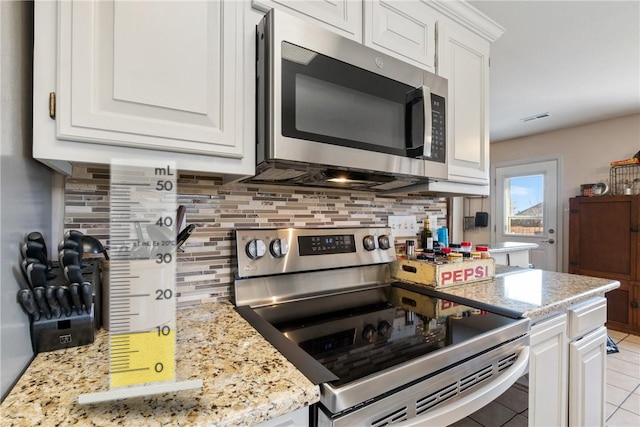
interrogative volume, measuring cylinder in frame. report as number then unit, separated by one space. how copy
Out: 10 mL
